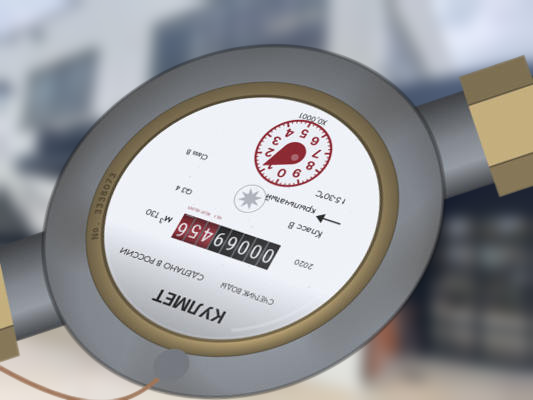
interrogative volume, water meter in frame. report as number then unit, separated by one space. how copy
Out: 69.4561 m³
